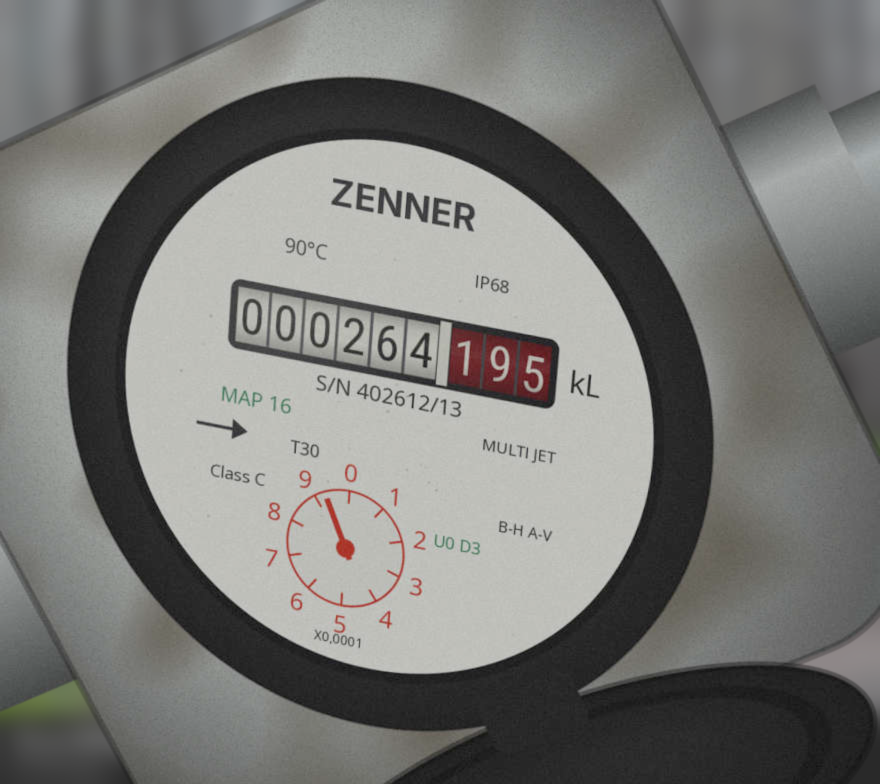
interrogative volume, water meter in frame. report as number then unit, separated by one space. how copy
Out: 264.1949 kL
